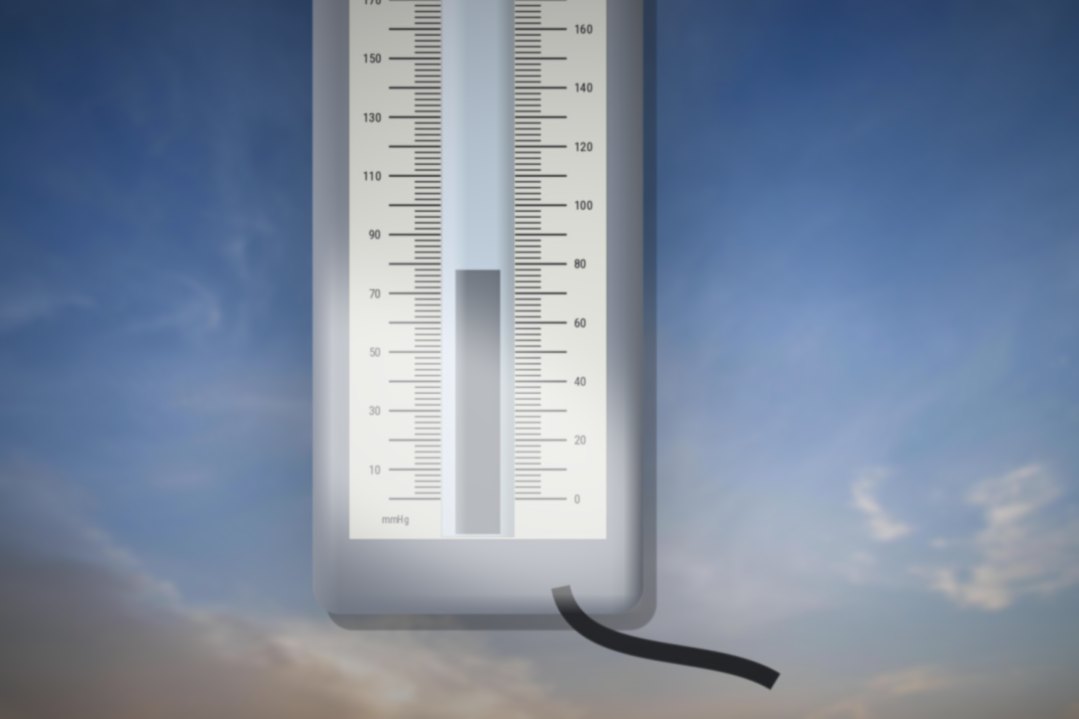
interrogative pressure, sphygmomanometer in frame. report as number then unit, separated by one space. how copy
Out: 78 mmHg
